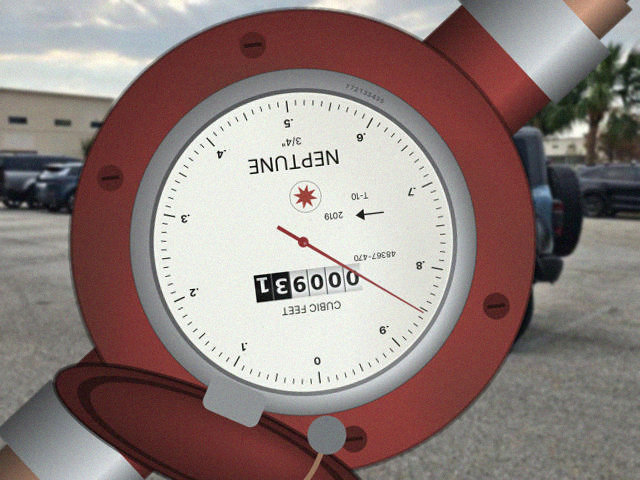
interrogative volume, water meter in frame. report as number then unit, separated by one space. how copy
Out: 930.85 ft³
